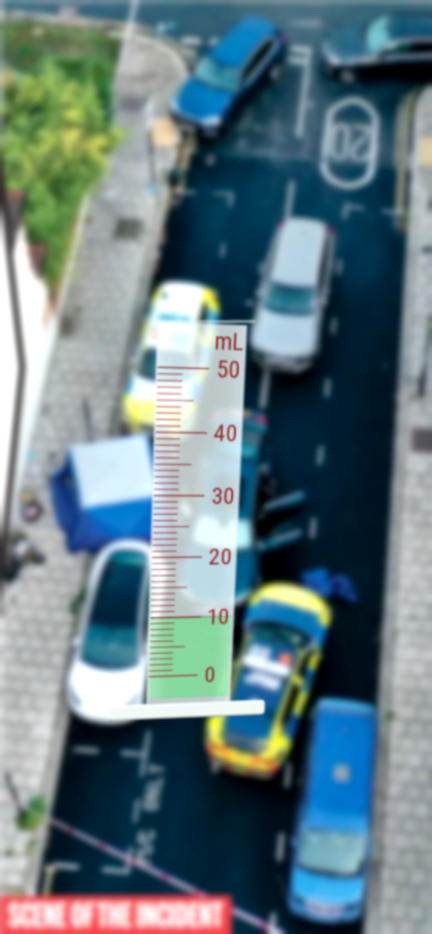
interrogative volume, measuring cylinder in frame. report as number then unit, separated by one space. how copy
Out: 10 mL
